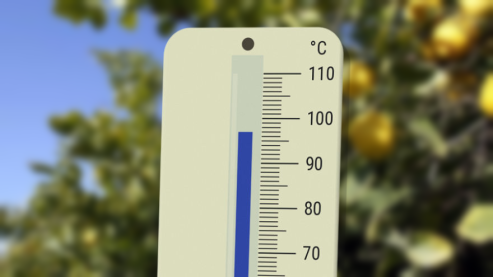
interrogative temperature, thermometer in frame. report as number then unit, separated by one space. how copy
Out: 97 °C
